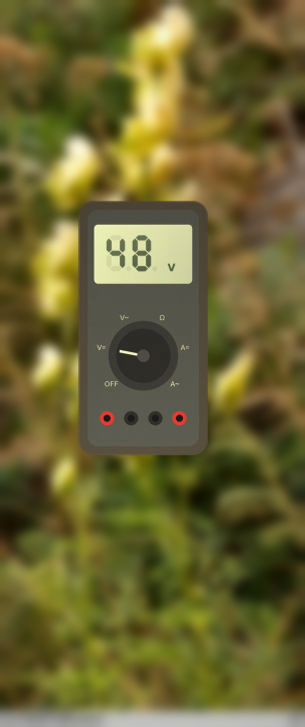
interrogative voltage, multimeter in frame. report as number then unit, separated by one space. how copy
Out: 48 V
